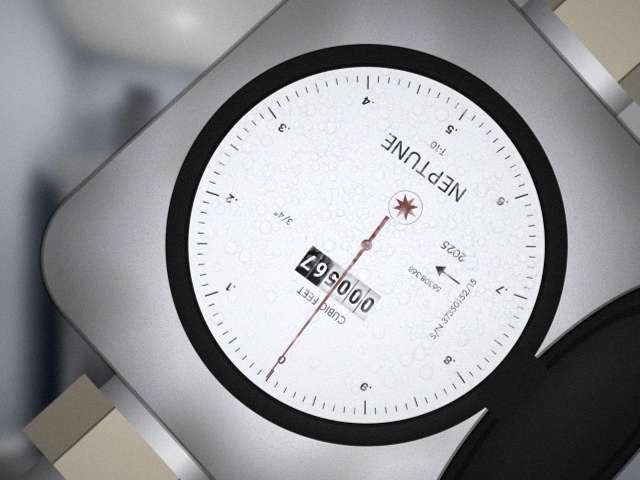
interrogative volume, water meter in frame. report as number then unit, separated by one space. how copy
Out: 567.00 ft³
